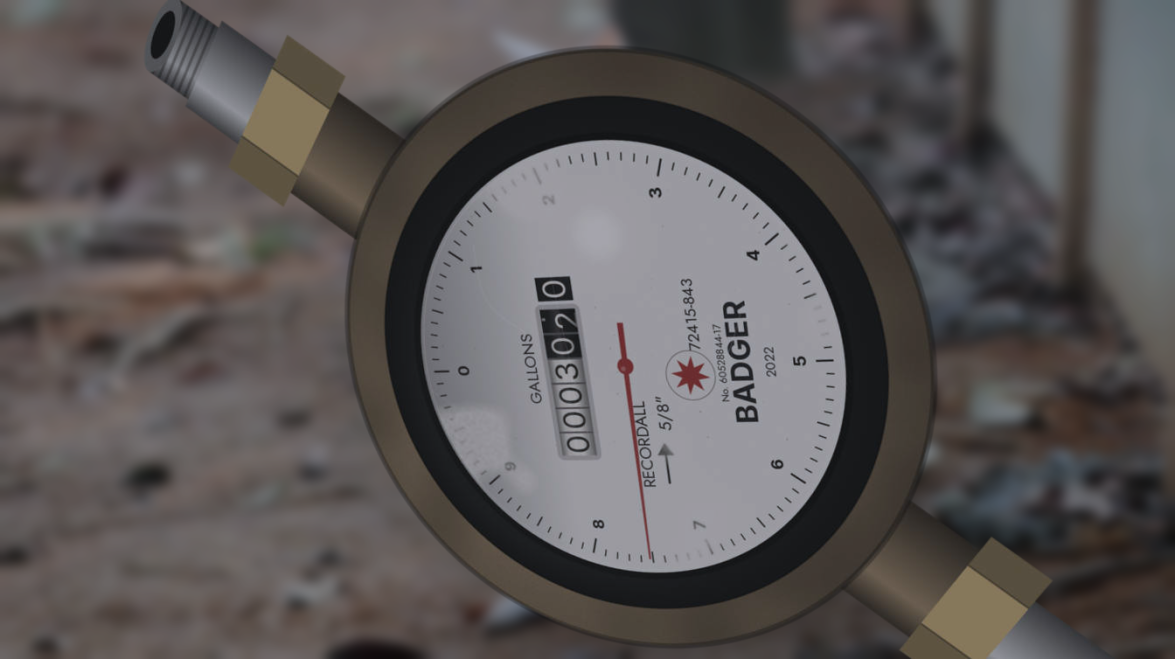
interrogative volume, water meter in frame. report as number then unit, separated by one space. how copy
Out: 3017.5 gal
